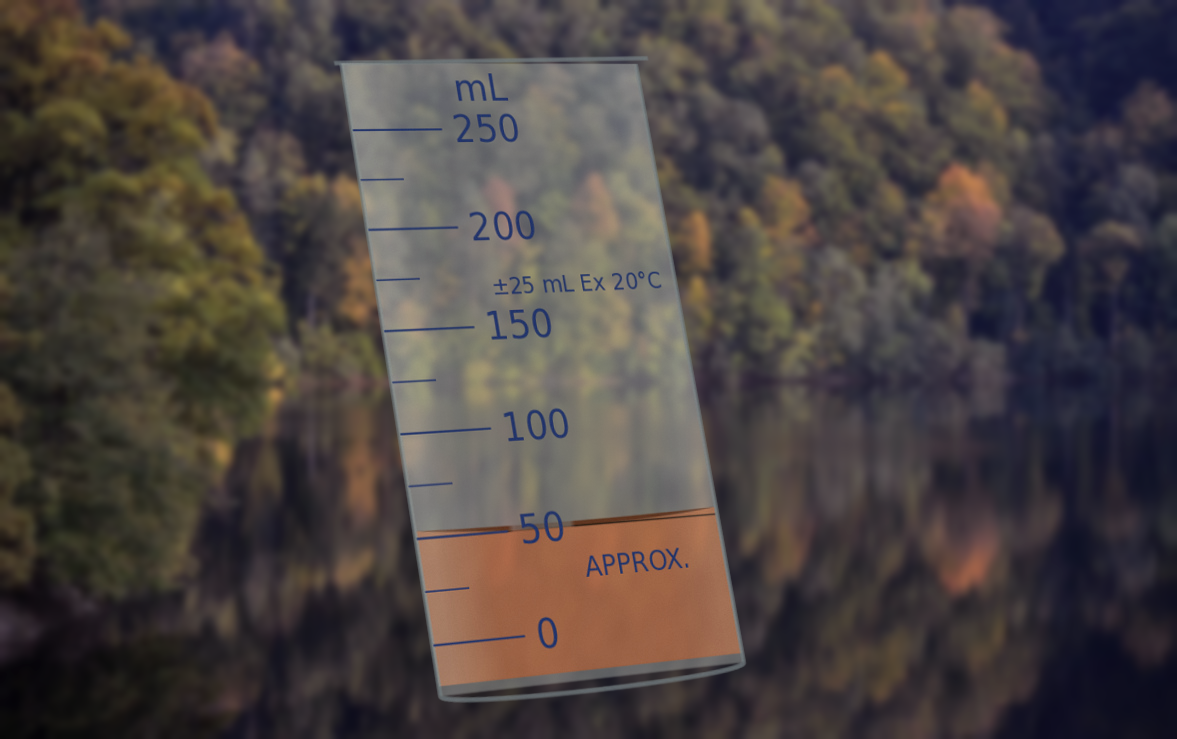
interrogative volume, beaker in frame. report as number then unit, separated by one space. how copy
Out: 50 mL
